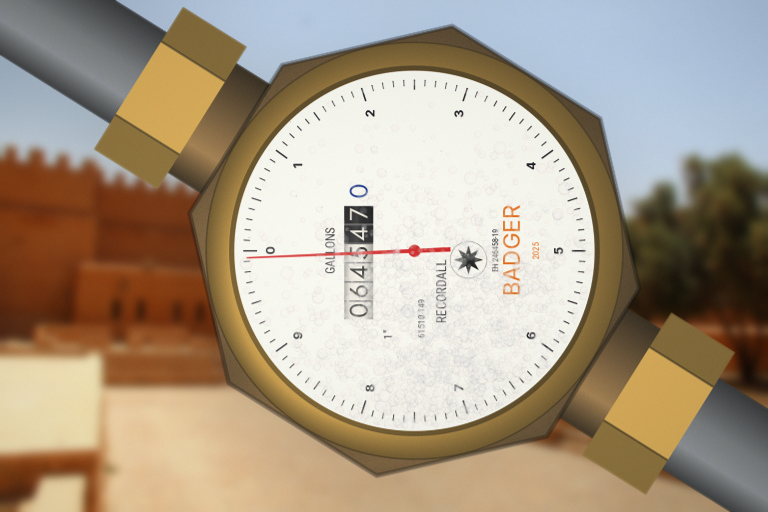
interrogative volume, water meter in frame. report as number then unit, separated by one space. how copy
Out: 645469.9 gal
